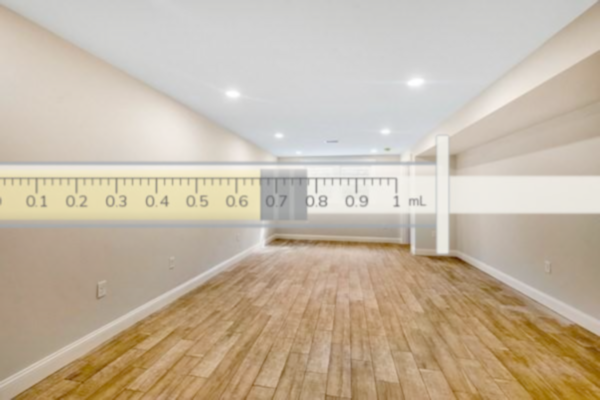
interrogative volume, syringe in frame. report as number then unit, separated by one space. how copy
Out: 0.66 mL
